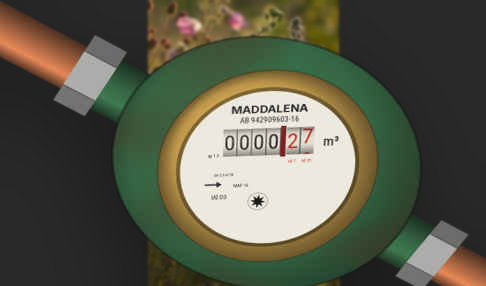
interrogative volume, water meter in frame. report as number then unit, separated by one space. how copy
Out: 0.27 m³
